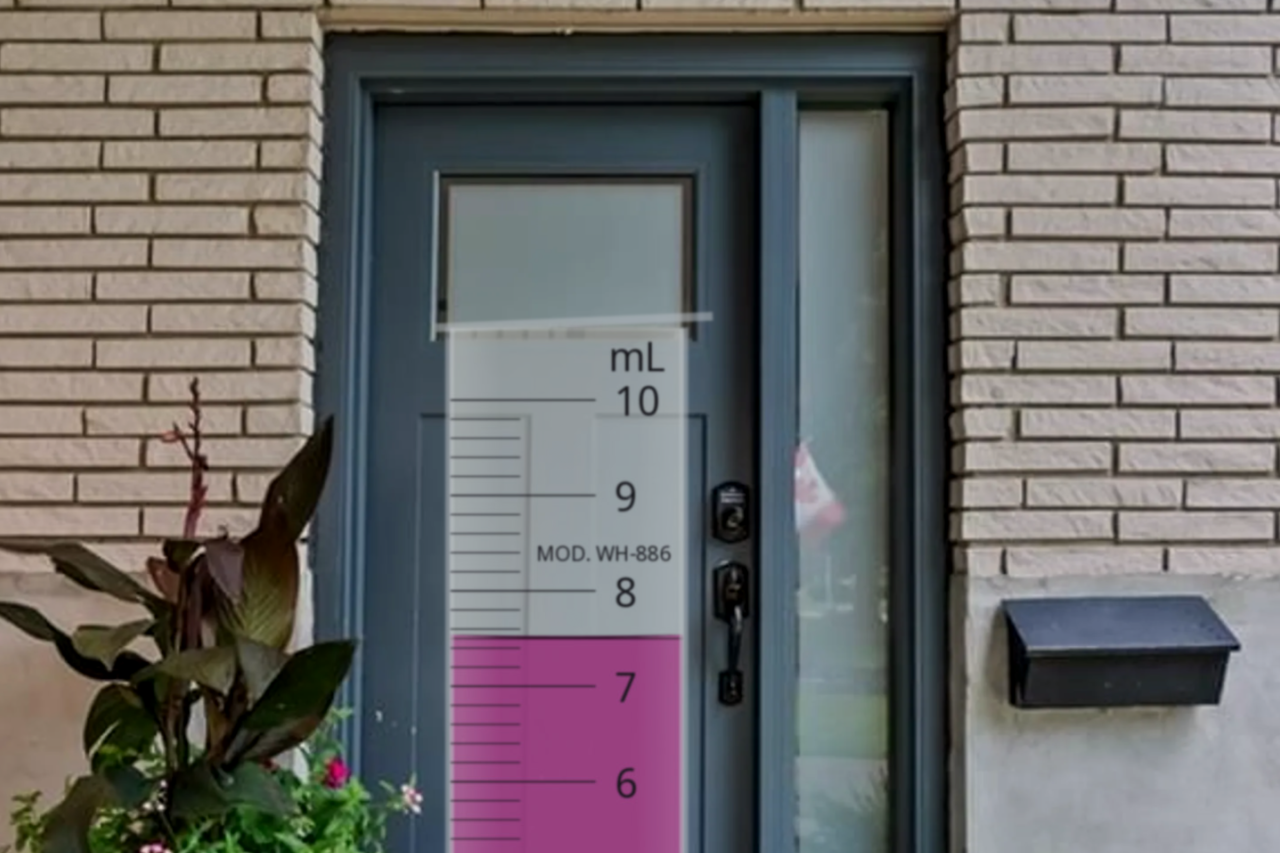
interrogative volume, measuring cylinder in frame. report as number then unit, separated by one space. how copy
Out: 7.5 mL
